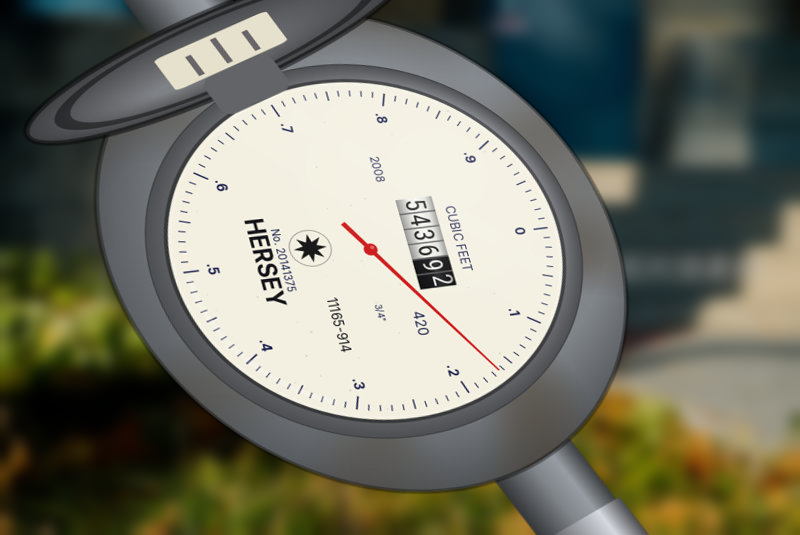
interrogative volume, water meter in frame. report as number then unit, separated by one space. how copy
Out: 543692.16 ft³
